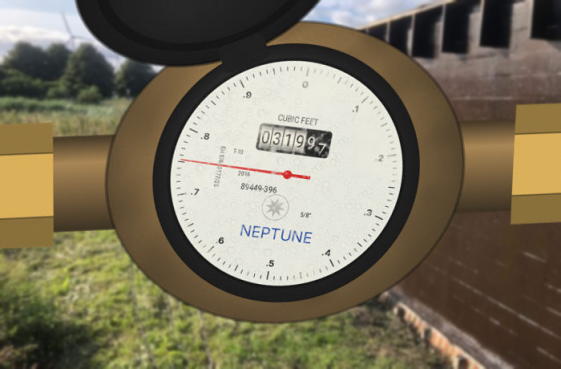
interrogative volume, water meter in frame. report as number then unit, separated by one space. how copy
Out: 31996.75 ft³
